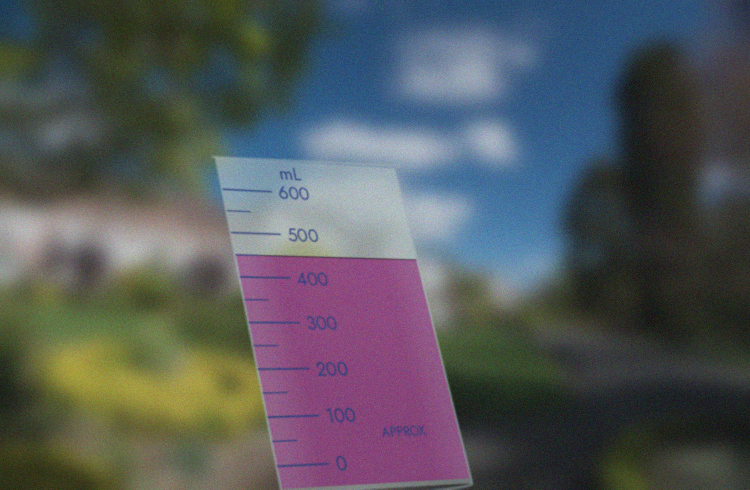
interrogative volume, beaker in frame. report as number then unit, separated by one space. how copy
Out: 450 mL
